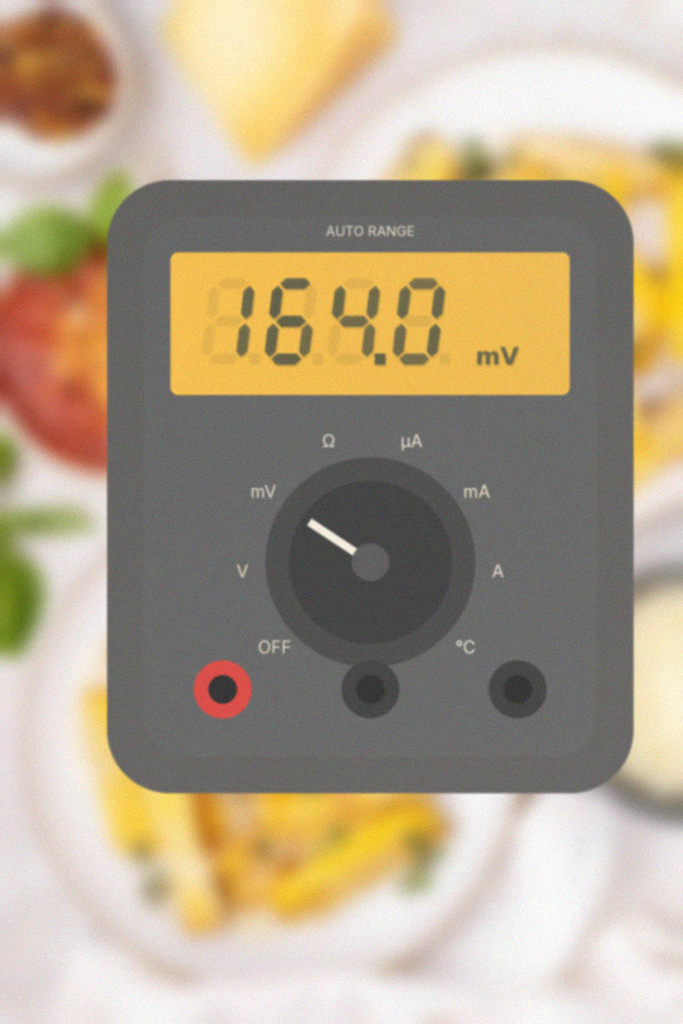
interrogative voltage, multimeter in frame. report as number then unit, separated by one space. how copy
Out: 164.0 mV
